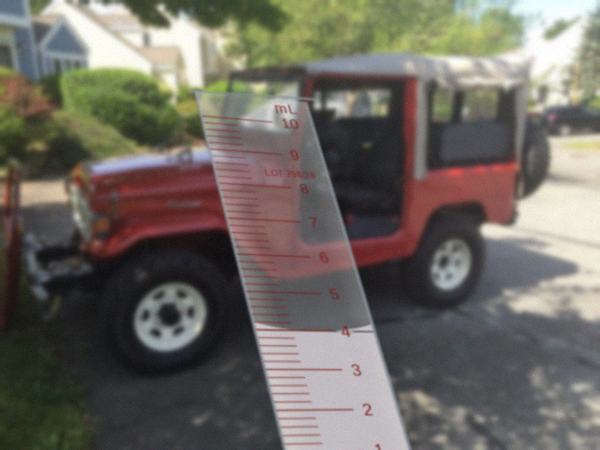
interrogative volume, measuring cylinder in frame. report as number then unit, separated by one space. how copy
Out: 4 mL
